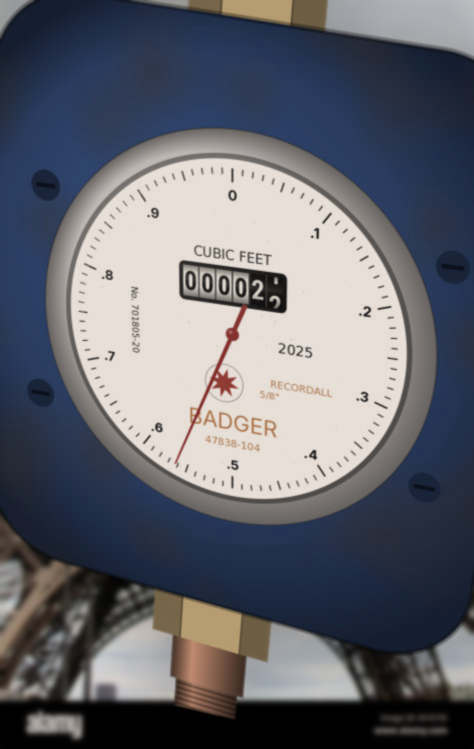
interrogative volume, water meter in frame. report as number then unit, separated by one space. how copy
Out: 21.56 ft³
